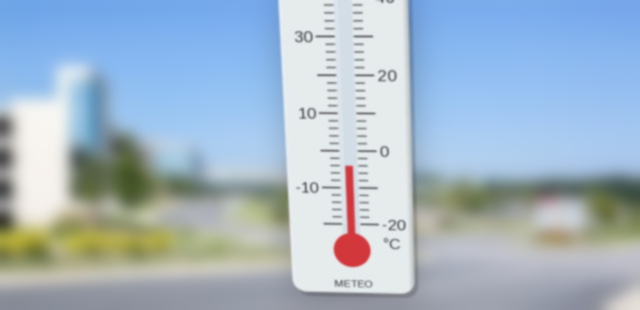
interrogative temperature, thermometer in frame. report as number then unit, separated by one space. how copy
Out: -4 °C
